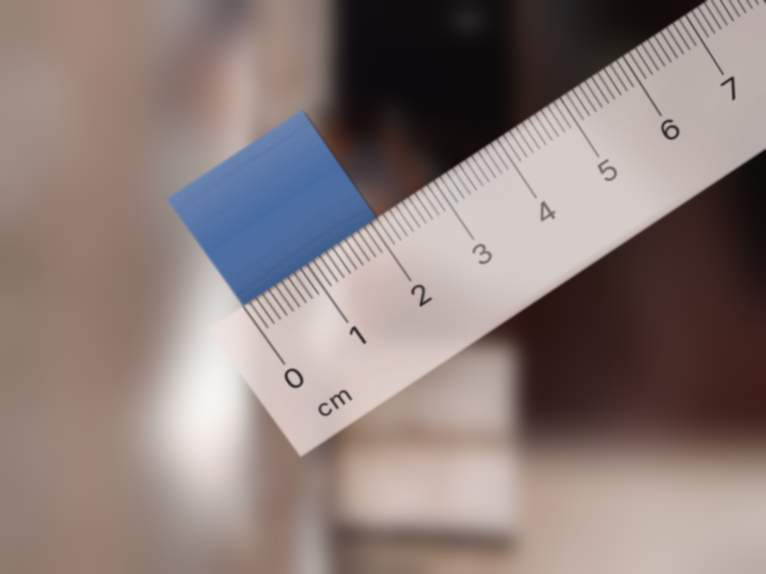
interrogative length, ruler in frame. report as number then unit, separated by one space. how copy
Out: 2.1 cm
